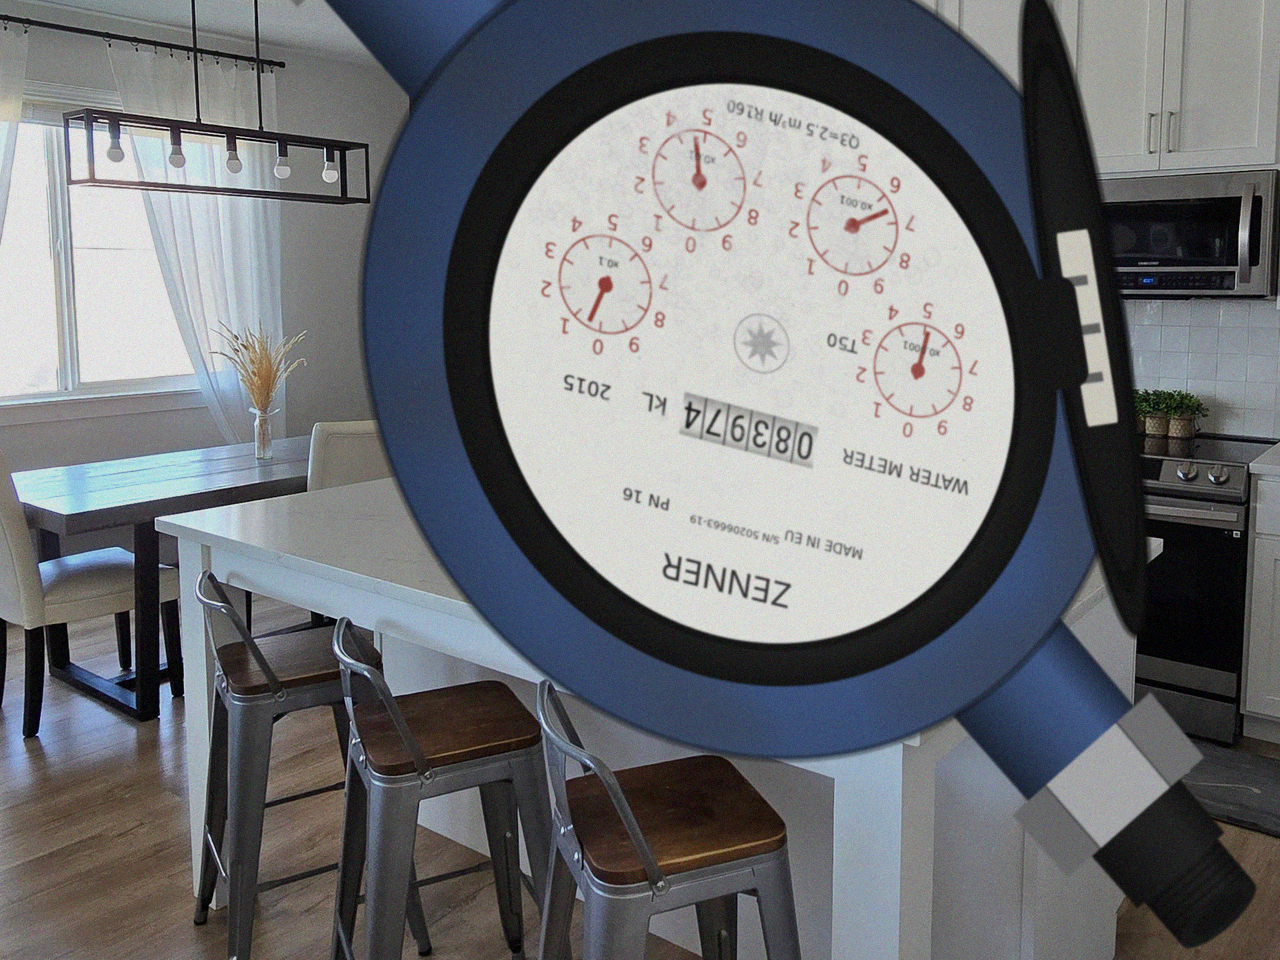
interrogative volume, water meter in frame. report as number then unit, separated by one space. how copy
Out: 83974.0465 kL
